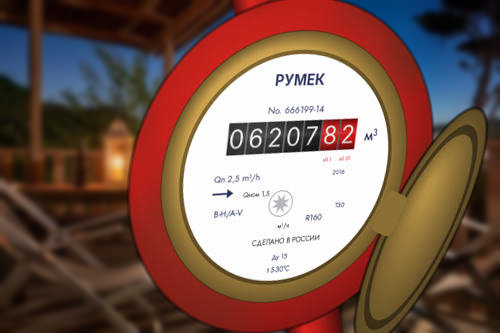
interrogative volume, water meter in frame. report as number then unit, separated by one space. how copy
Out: 6207.82 m³
